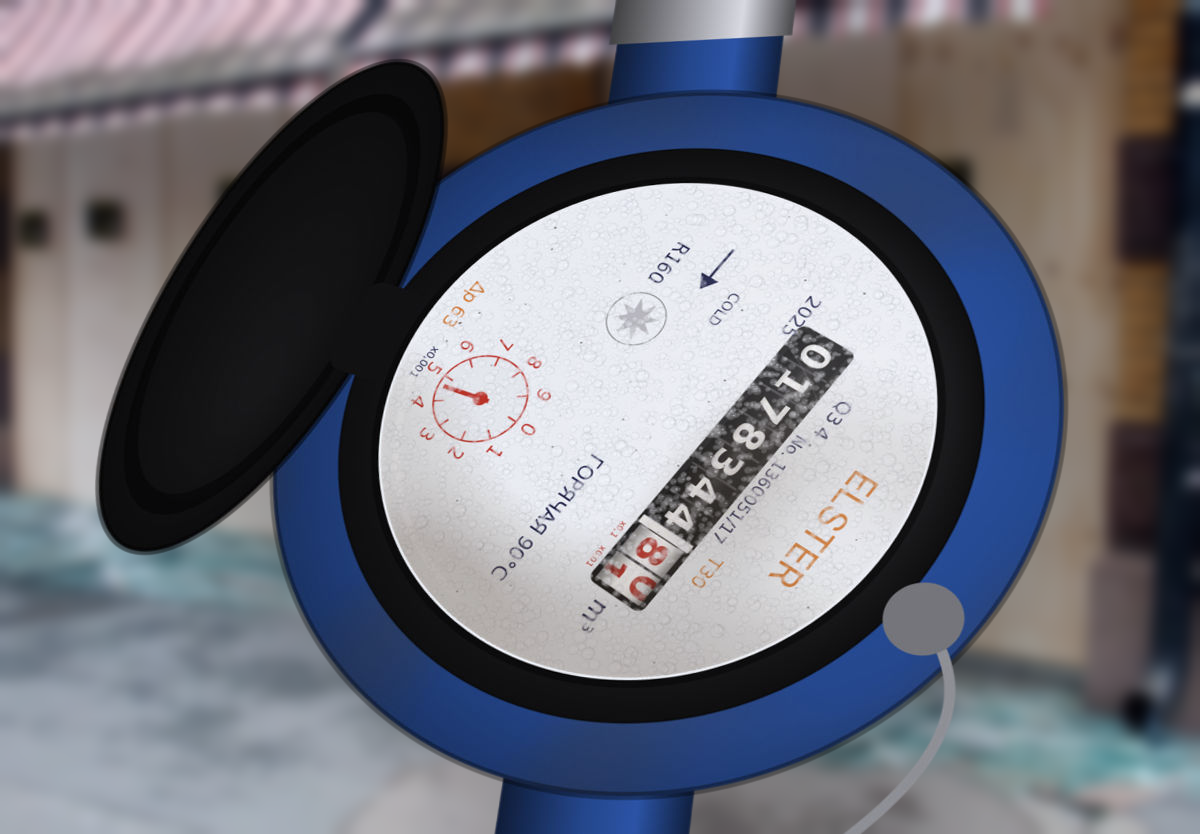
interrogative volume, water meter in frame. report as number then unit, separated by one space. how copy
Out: 178344.804 m³
